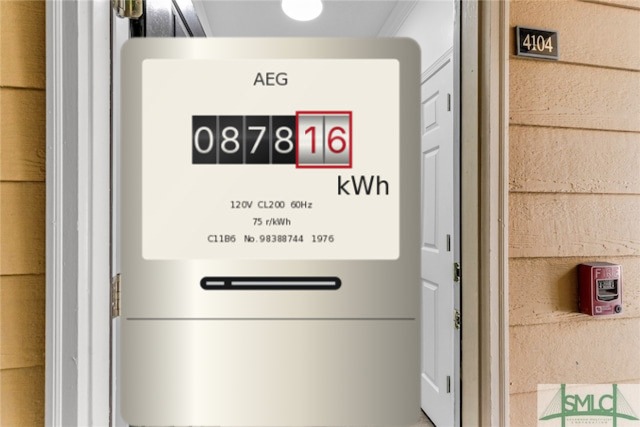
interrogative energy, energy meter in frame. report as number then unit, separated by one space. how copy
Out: 878.16 kWh
